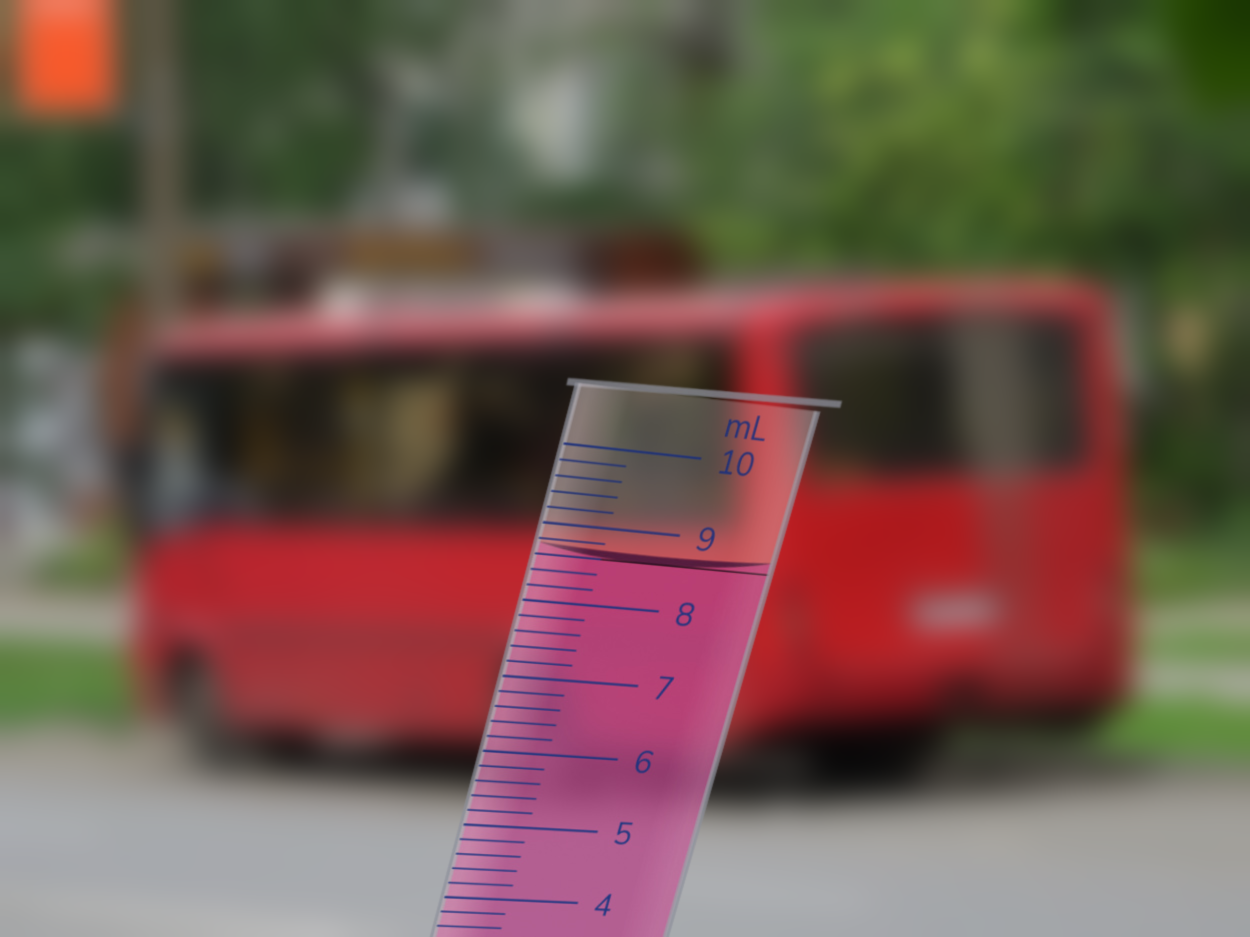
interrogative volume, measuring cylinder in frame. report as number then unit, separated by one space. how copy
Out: 8.6 mL
